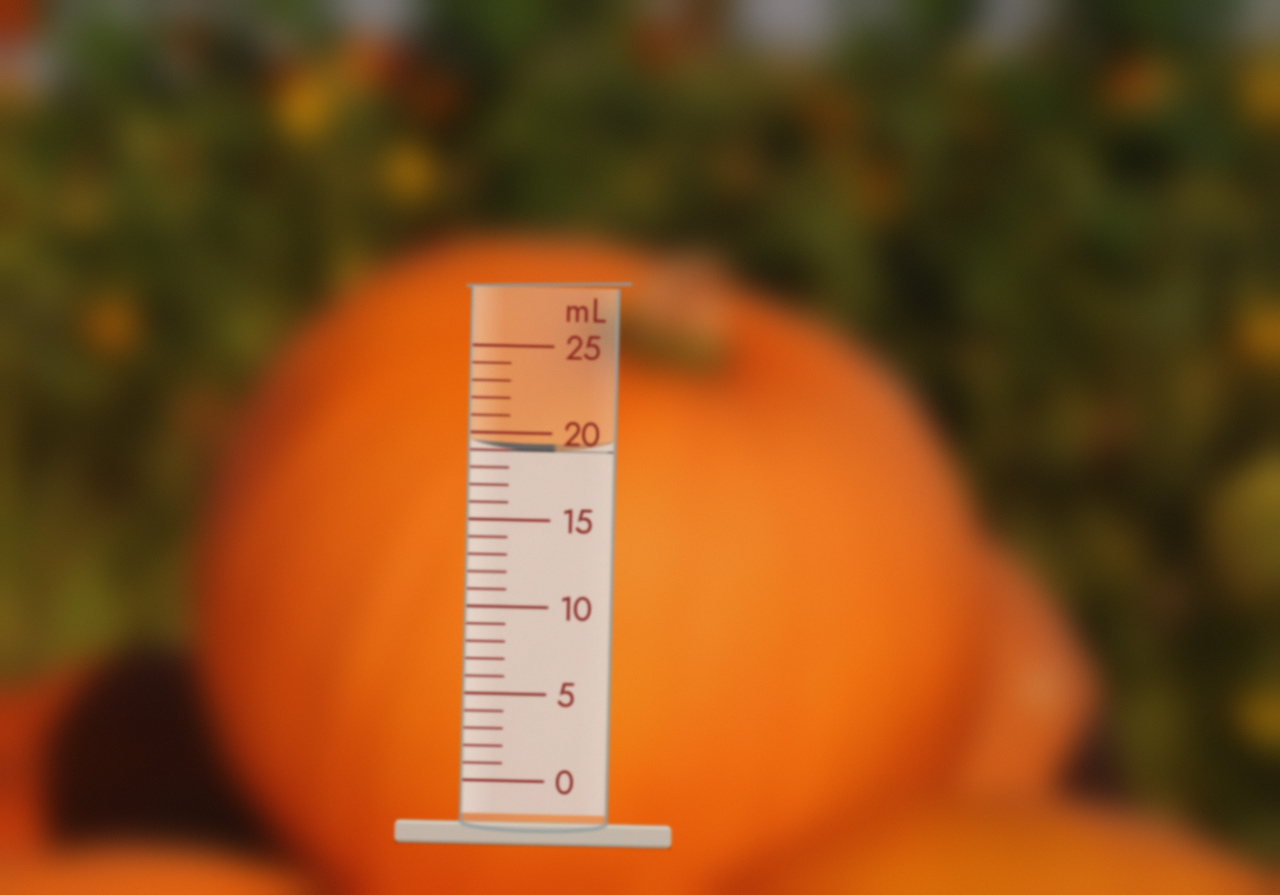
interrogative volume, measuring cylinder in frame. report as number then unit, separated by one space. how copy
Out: 19 mL
